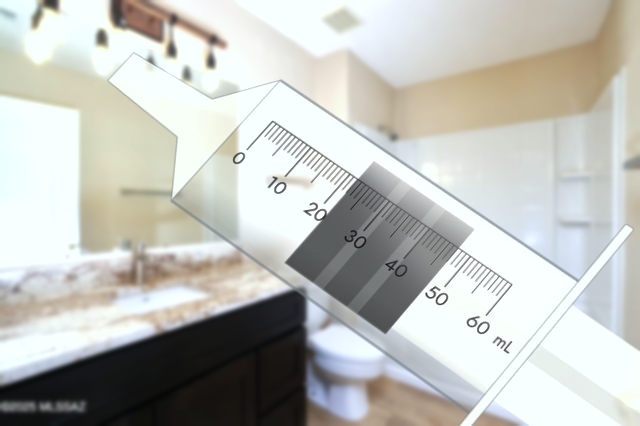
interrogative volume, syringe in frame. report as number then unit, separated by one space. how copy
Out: 22 mL
